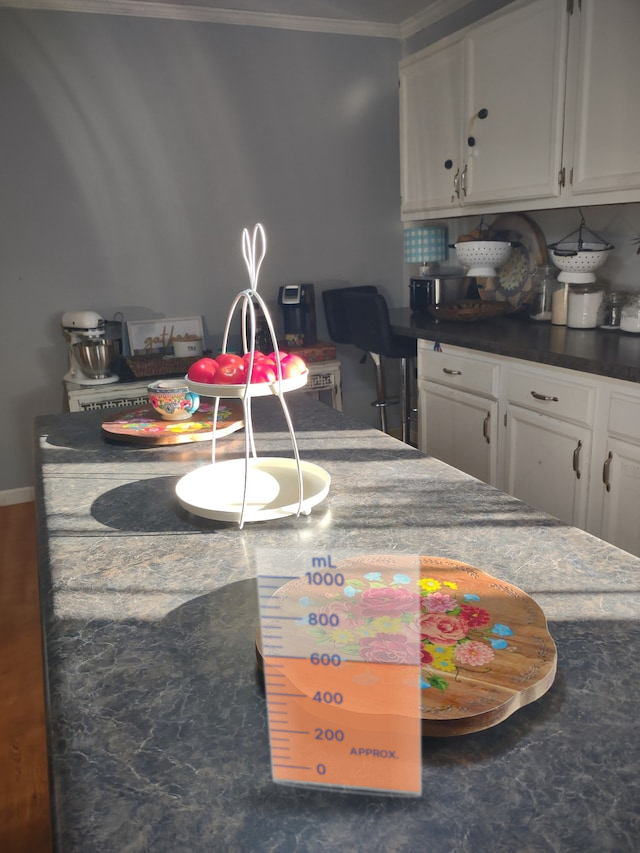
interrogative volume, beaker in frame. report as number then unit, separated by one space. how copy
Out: 600 mL
